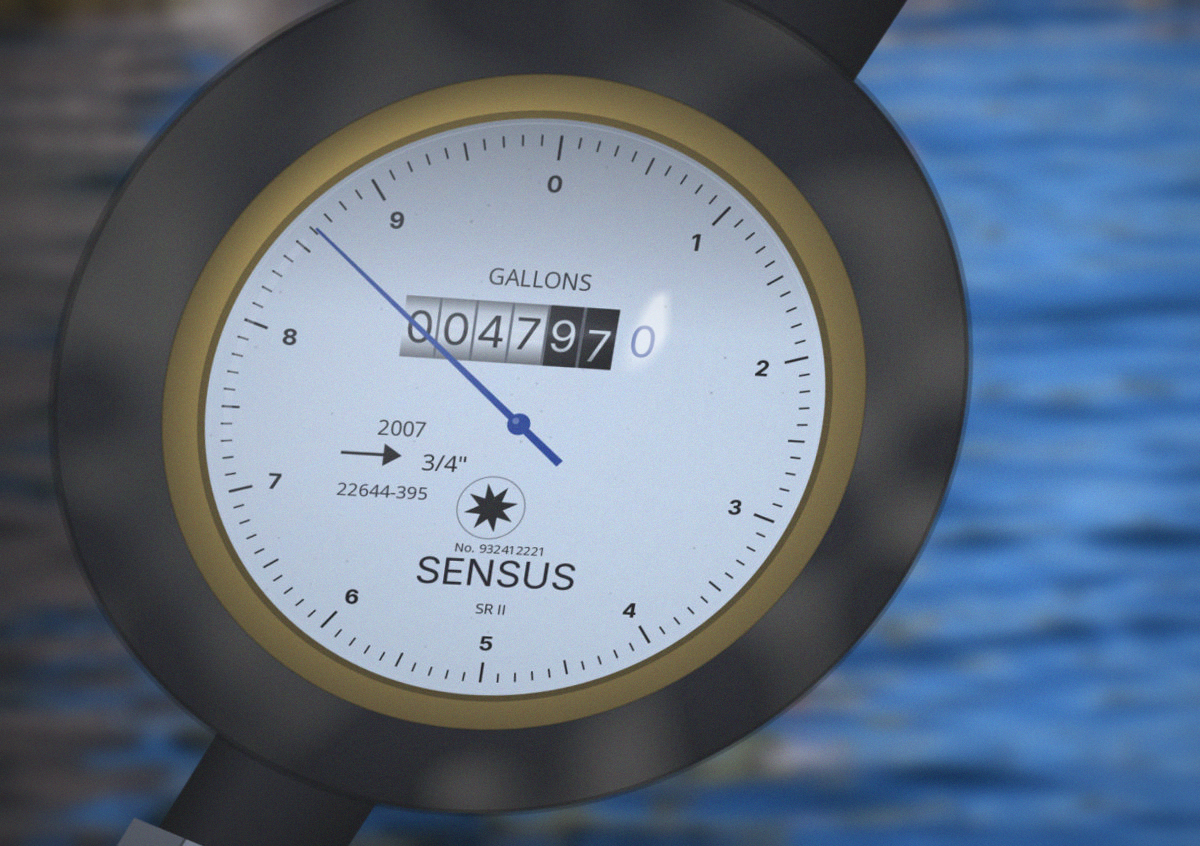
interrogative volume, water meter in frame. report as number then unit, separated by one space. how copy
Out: 47968.6 gal
